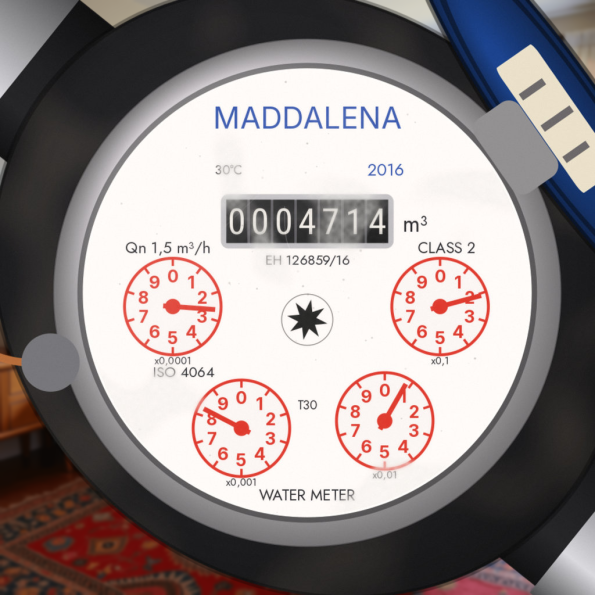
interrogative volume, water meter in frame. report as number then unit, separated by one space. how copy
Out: 4714.2082 m³
